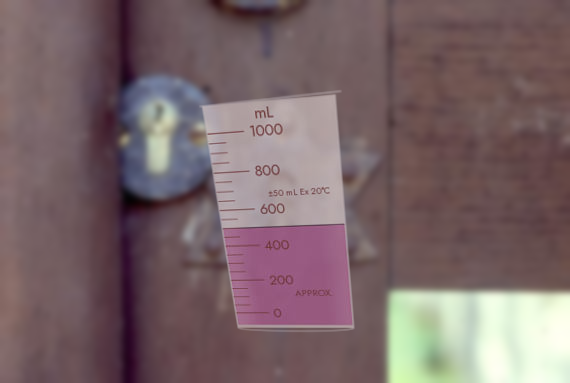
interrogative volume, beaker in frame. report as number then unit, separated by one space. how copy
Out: 500 mL
